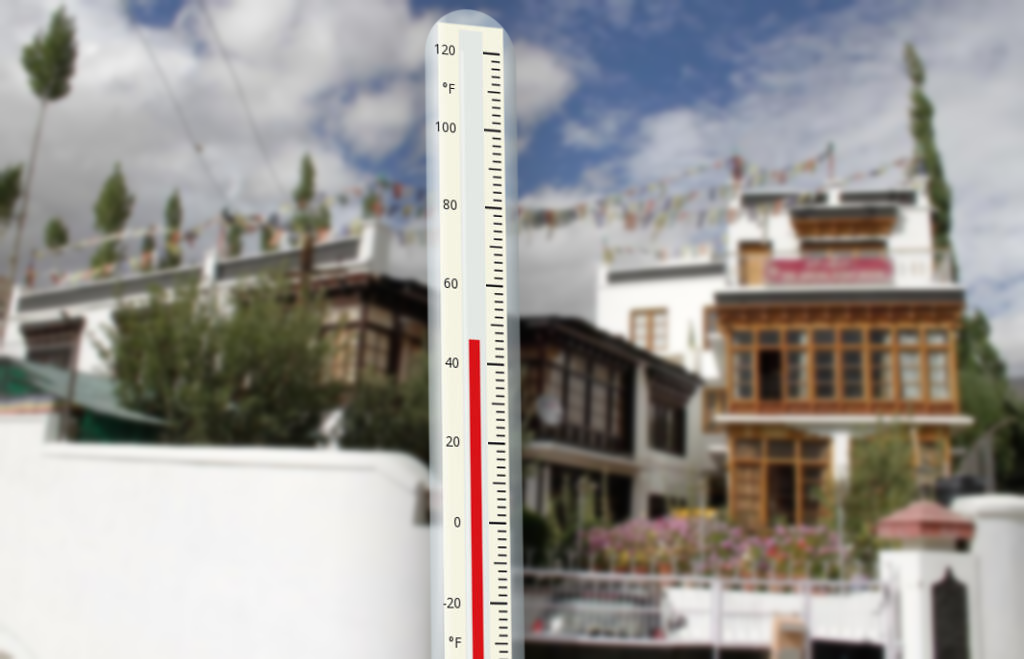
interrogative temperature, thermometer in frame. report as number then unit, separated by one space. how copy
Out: 46 °F
